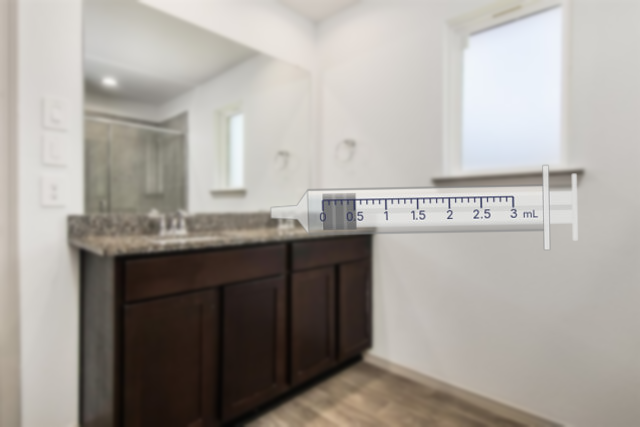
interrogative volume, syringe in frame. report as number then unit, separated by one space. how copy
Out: 0 mL
